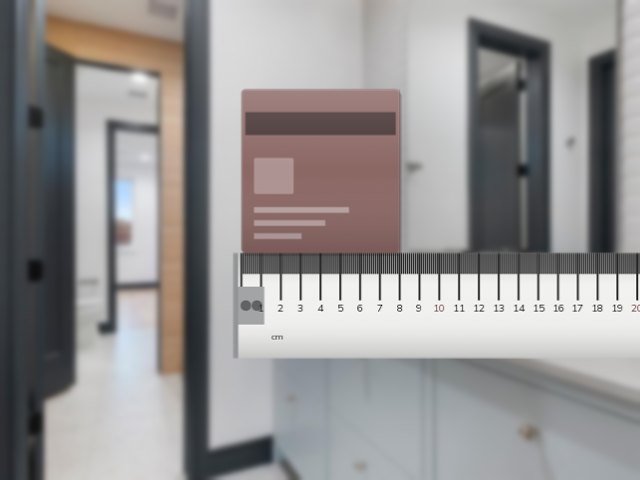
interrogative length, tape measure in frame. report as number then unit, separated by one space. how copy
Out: 8 cm
